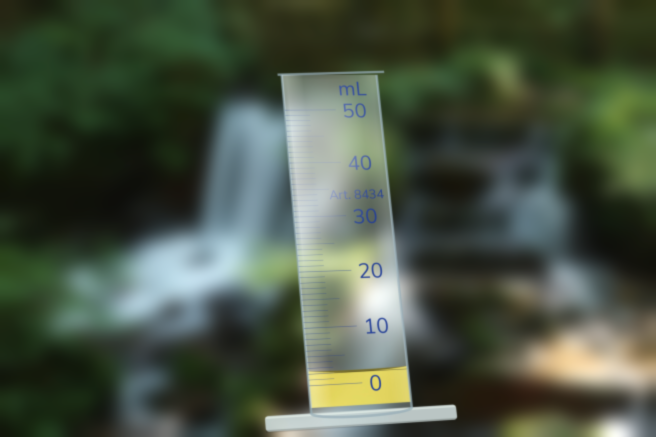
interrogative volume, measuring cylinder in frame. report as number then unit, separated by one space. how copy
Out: 2 mL
